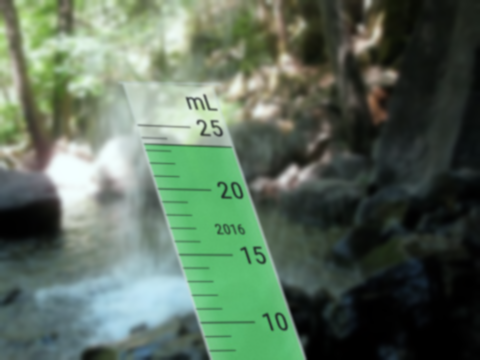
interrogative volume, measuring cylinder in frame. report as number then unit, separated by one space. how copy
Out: 23.5 mL
